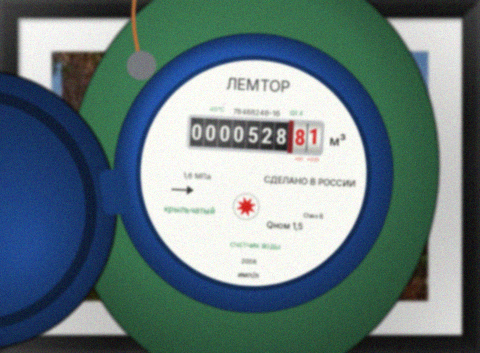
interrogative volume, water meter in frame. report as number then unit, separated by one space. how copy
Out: 528.81 m³
